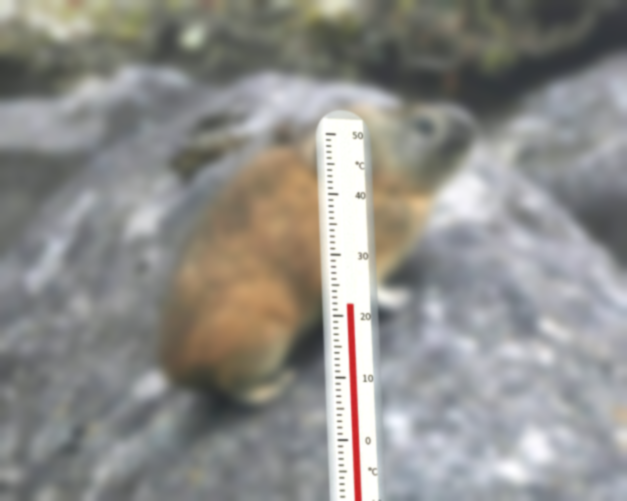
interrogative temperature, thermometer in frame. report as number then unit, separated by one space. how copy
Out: 22 °C
